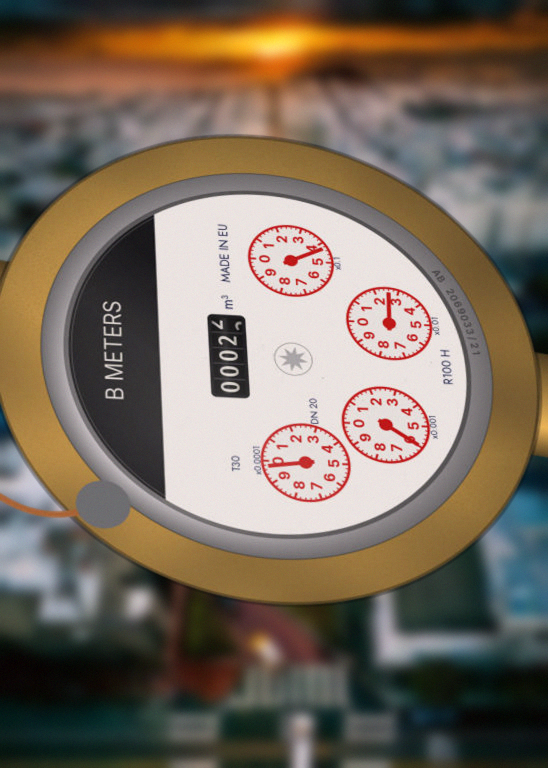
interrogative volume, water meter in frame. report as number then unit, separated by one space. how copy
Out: 22.4259 m³
